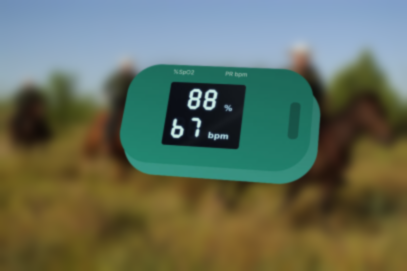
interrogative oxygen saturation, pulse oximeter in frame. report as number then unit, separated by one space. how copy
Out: 88 %
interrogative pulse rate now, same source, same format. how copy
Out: 67 bpm
